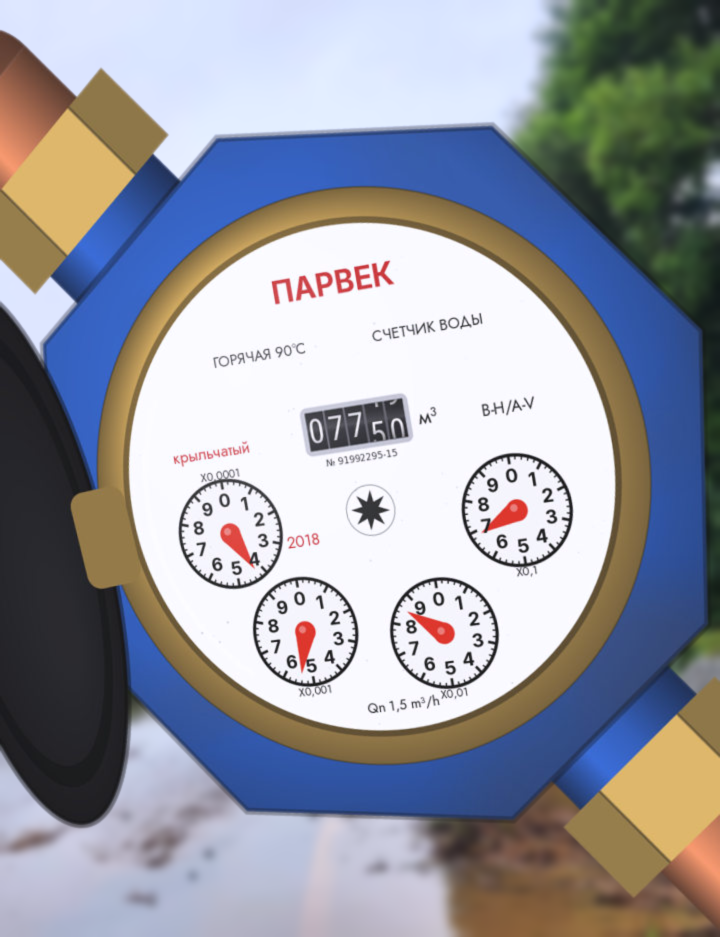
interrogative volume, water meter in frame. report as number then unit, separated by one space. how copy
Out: 7749.6854 m³
